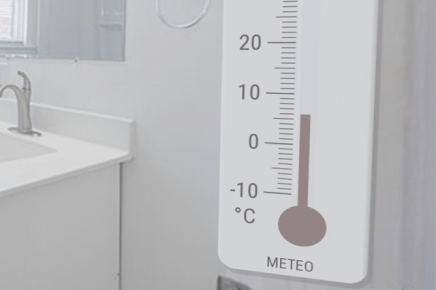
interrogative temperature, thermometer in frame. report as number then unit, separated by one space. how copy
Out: 6 °C
